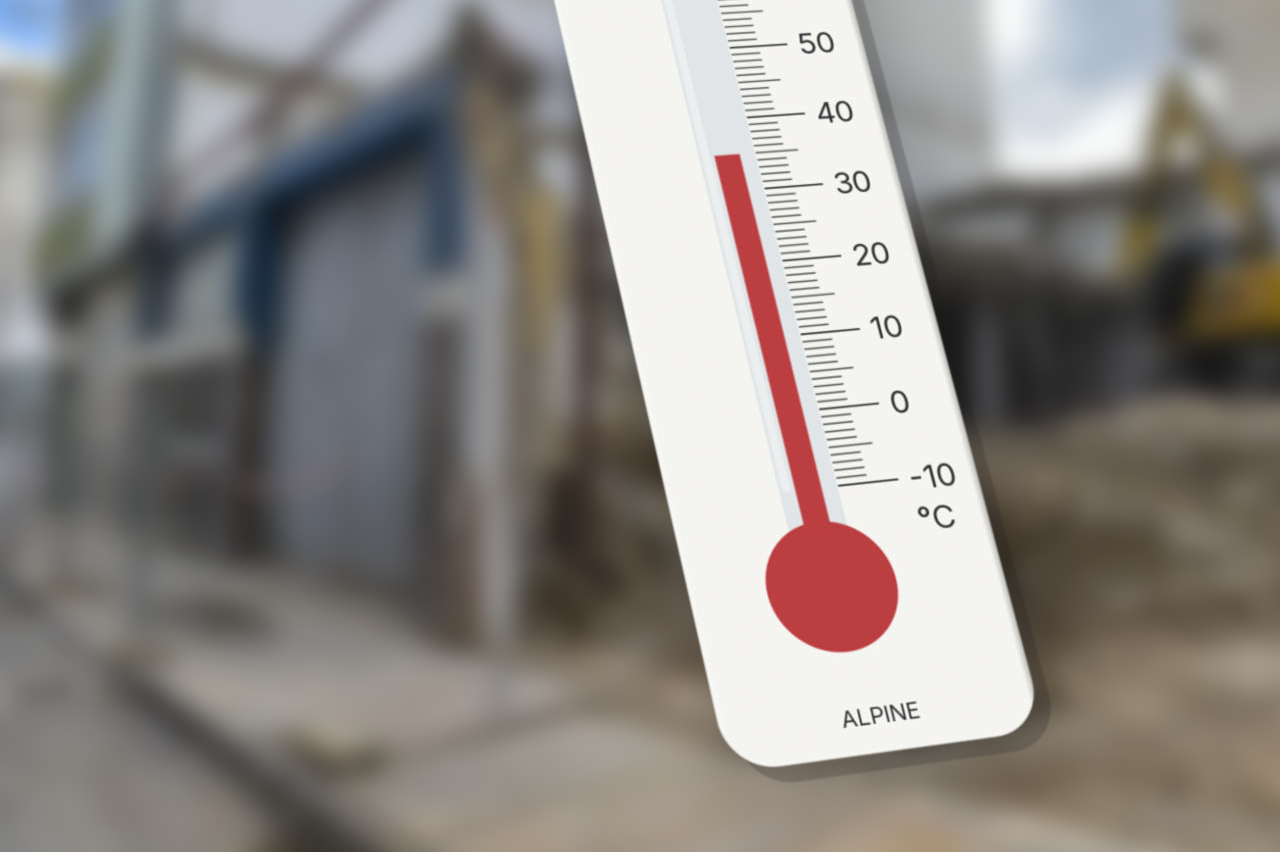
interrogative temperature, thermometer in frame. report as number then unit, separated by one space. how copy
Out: 35 °C
